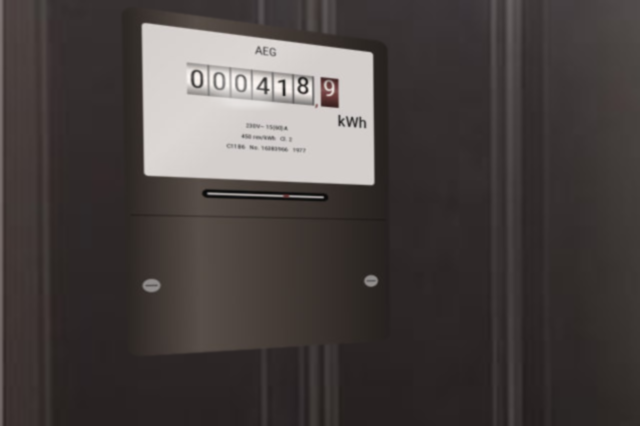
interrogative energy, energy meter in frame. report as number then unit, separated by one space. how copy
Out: 418.9 kWh
